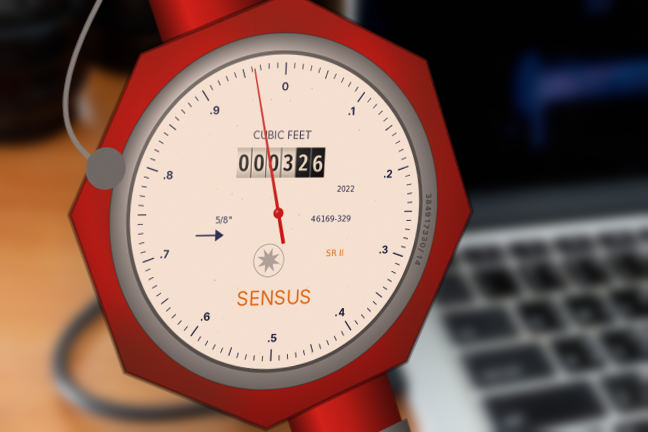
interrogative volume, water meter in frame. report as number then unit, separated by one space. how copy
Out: 325.96 ft³
